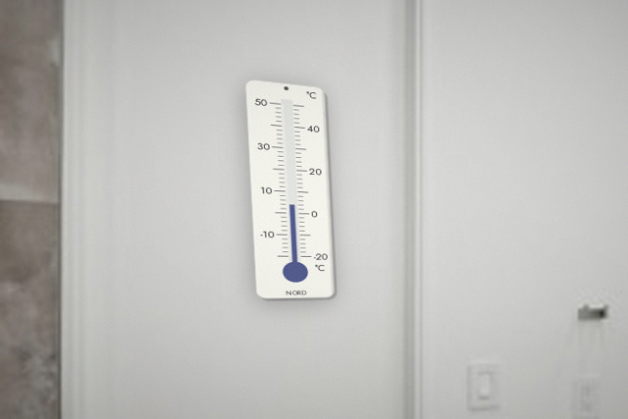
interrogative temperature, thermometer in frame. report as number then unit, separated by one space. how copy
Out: 4 °C
